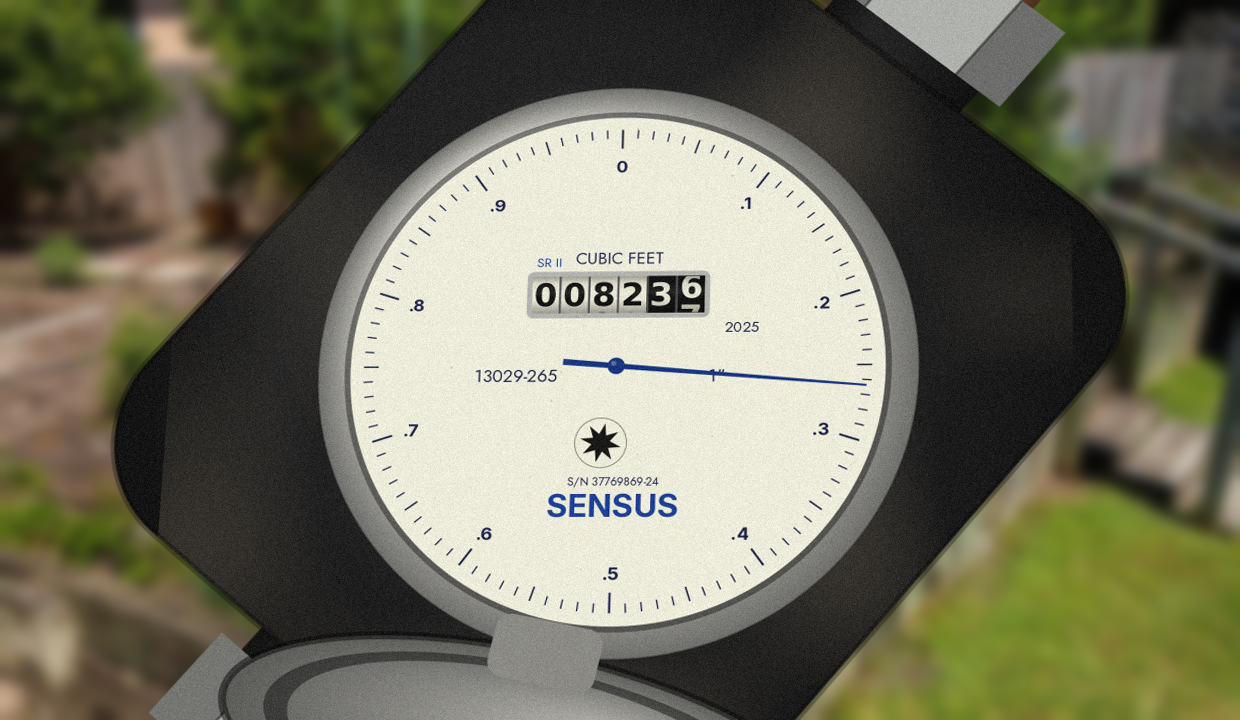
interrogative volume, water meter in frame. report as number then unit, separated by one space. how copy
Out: 8236.26 ft³
